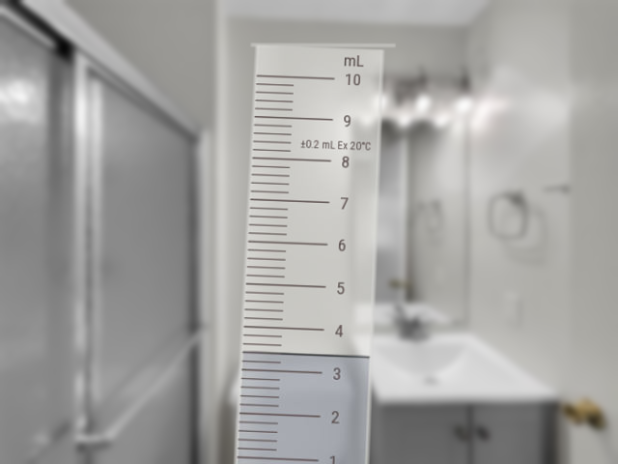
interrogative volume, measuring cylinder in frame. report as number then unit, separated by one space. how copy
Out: 3.4 mL
